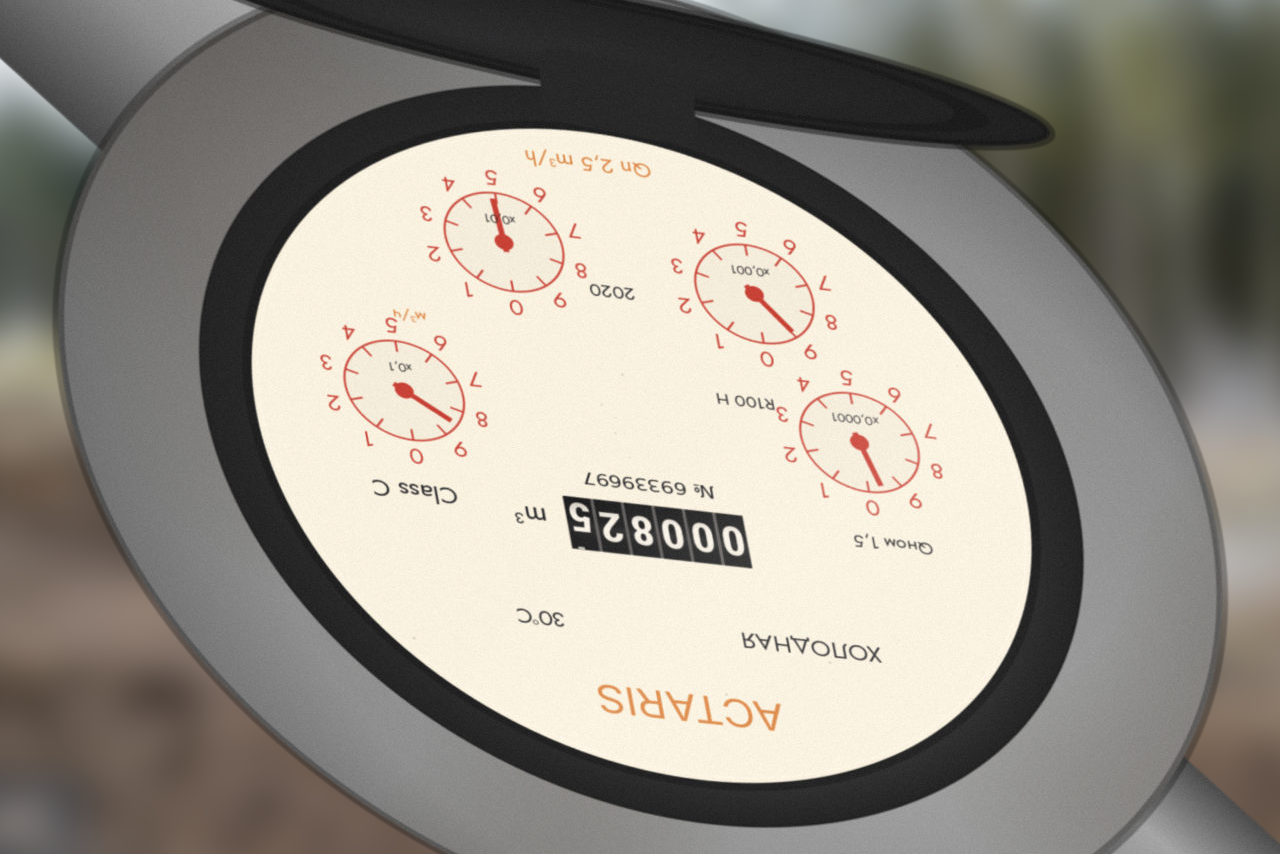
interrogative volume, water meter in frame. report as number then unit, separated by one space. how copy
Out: 824.8489 m³
